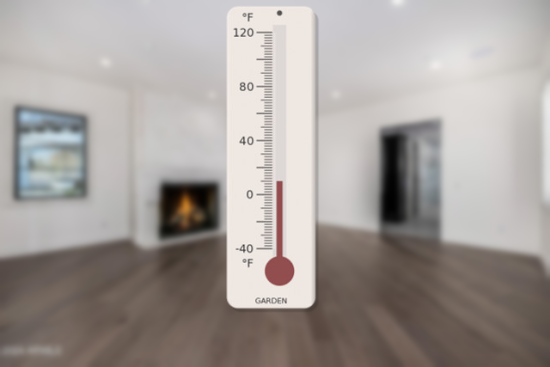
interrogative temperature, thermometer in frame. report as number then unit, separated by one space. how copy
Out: 10 °F
